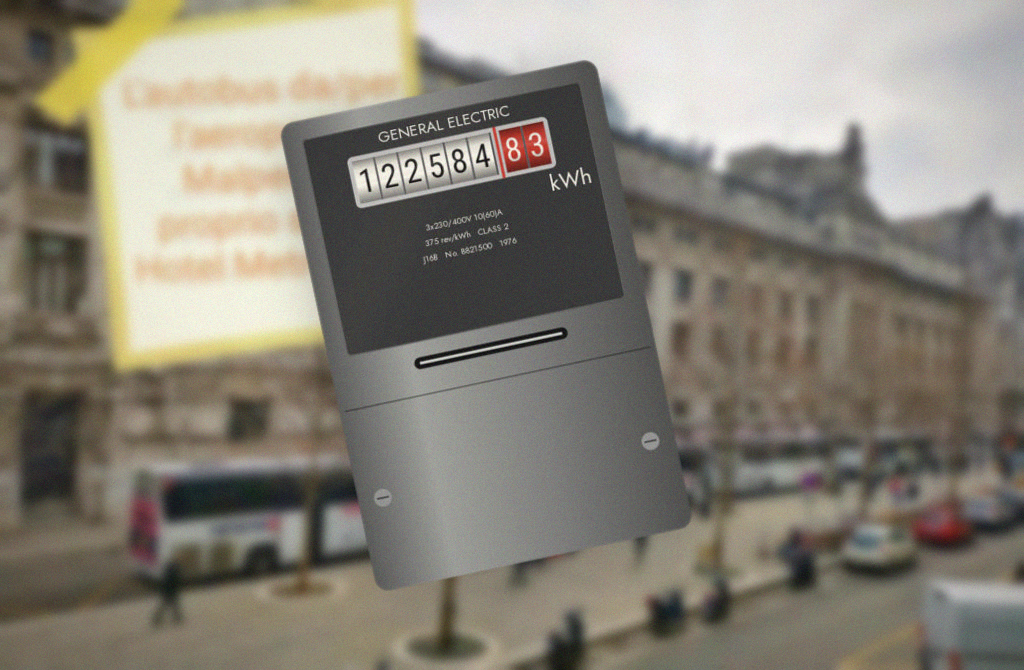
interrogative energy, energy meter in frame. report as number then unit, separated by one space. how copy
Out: 122584.83 kWh
